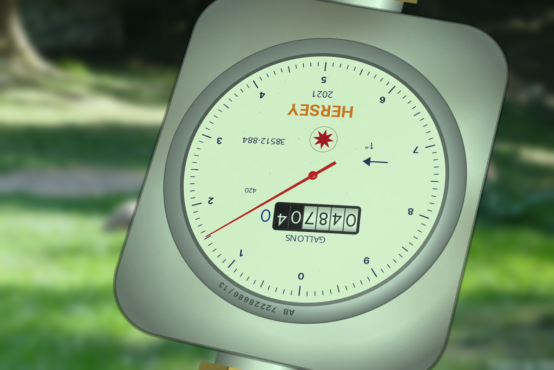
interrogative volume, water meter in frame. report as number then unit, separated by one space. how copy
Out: 487041.5 gal
